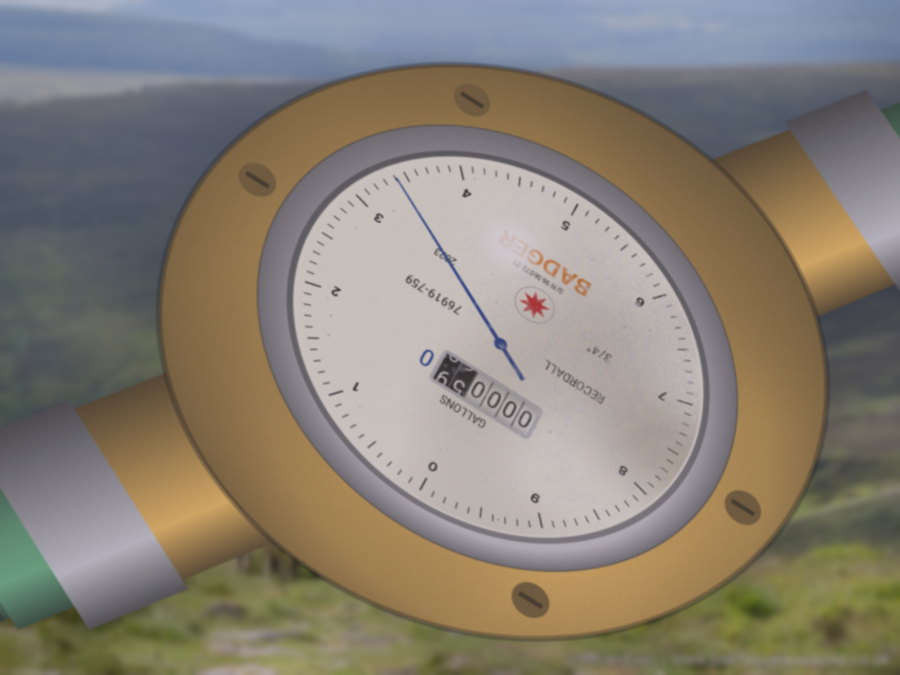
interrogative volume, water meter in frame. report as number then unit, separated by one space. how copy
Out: 593.4 gal
